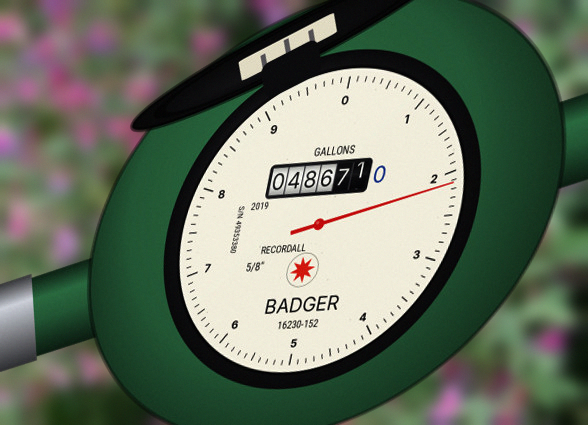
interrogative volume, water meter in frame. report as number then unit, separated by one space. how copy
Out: 486712.1 gal
